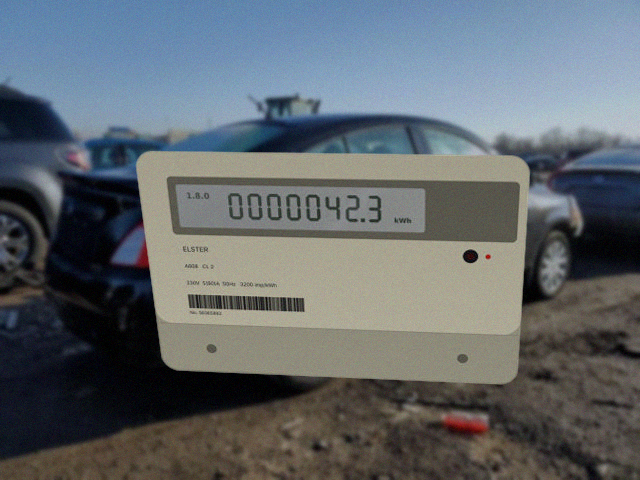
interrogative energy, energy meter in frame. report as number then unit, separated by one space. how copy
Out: 42.3 kWh
